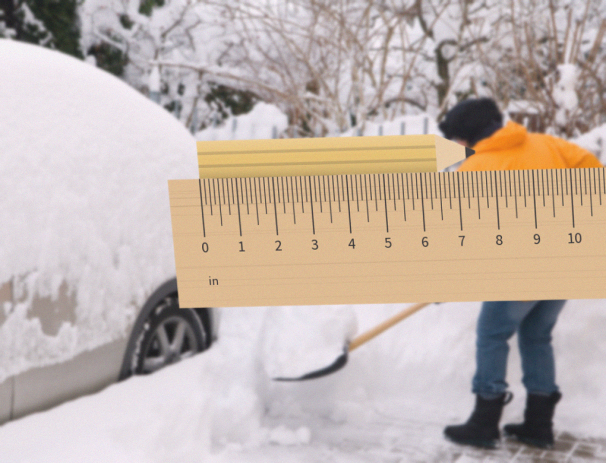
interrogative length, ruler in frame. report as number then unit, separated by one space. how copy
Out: 7.5 in
